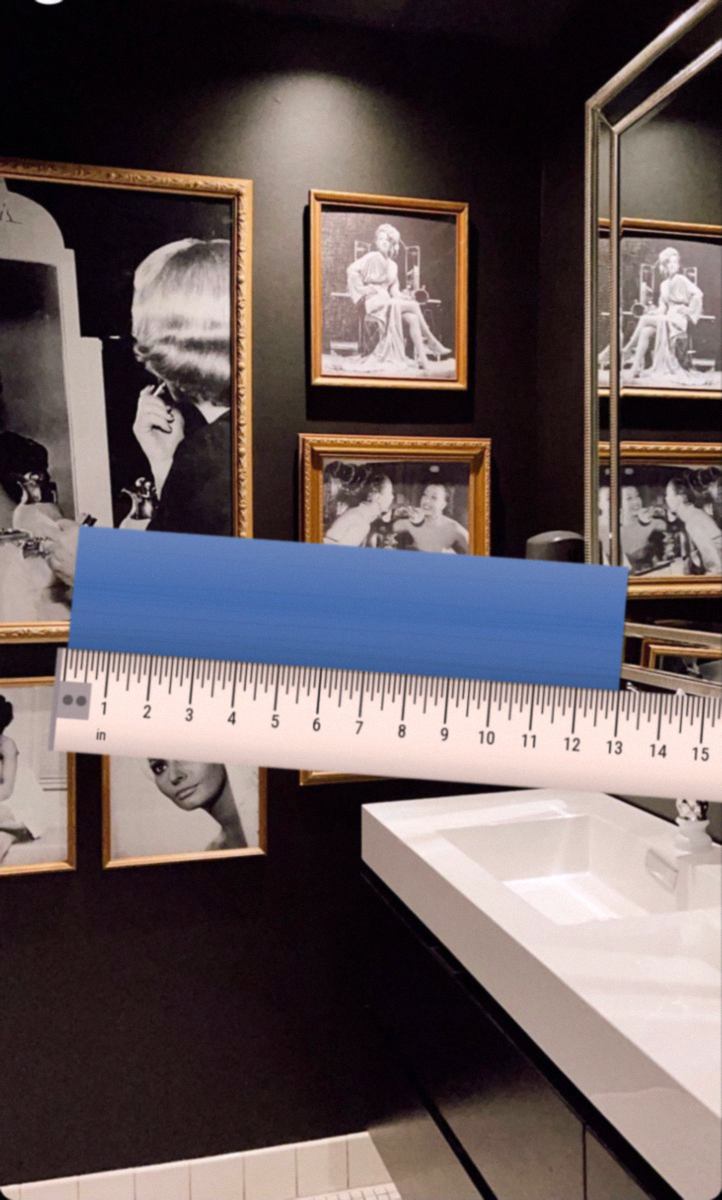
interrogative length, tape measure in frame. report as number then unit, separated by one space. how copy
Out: 13 in
